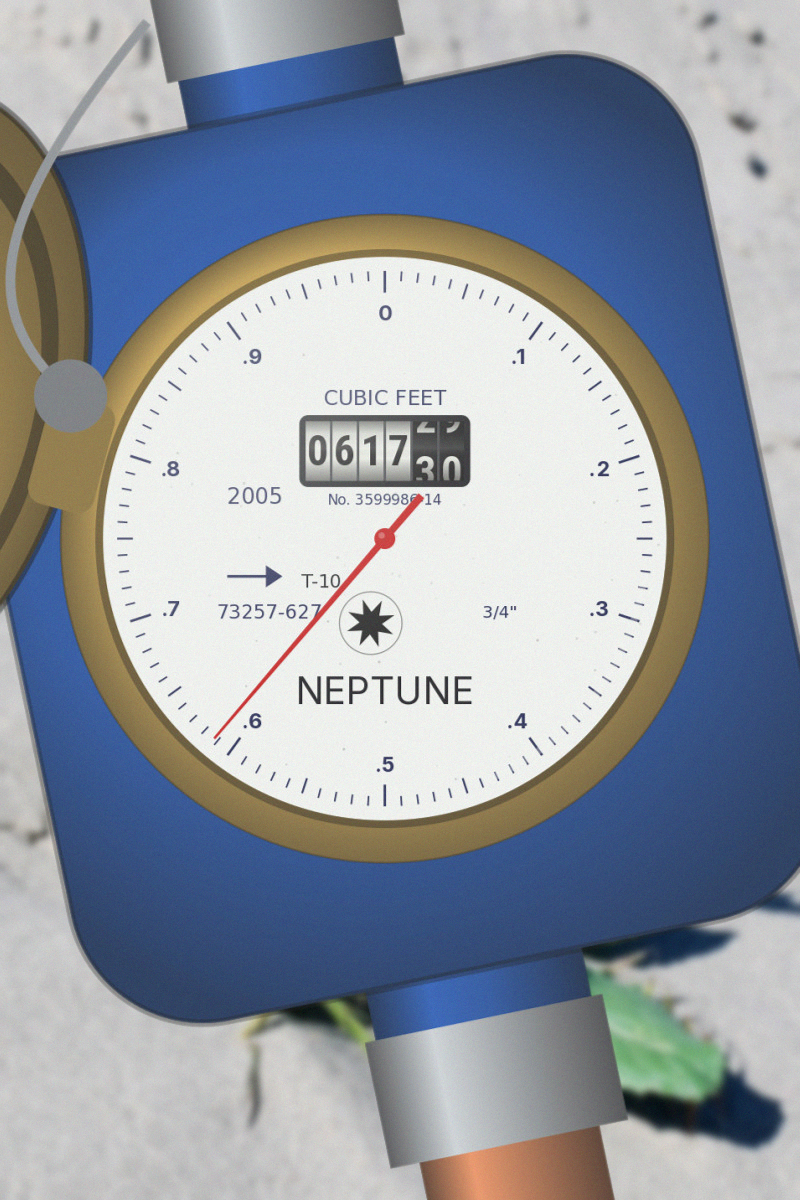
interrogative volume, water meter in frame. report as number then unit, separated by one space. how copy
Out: 61729.61 ft³
